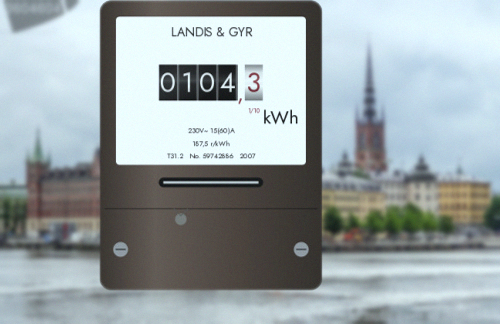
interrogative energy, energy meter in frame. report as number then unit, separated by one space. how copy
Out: 104.3 kWh
